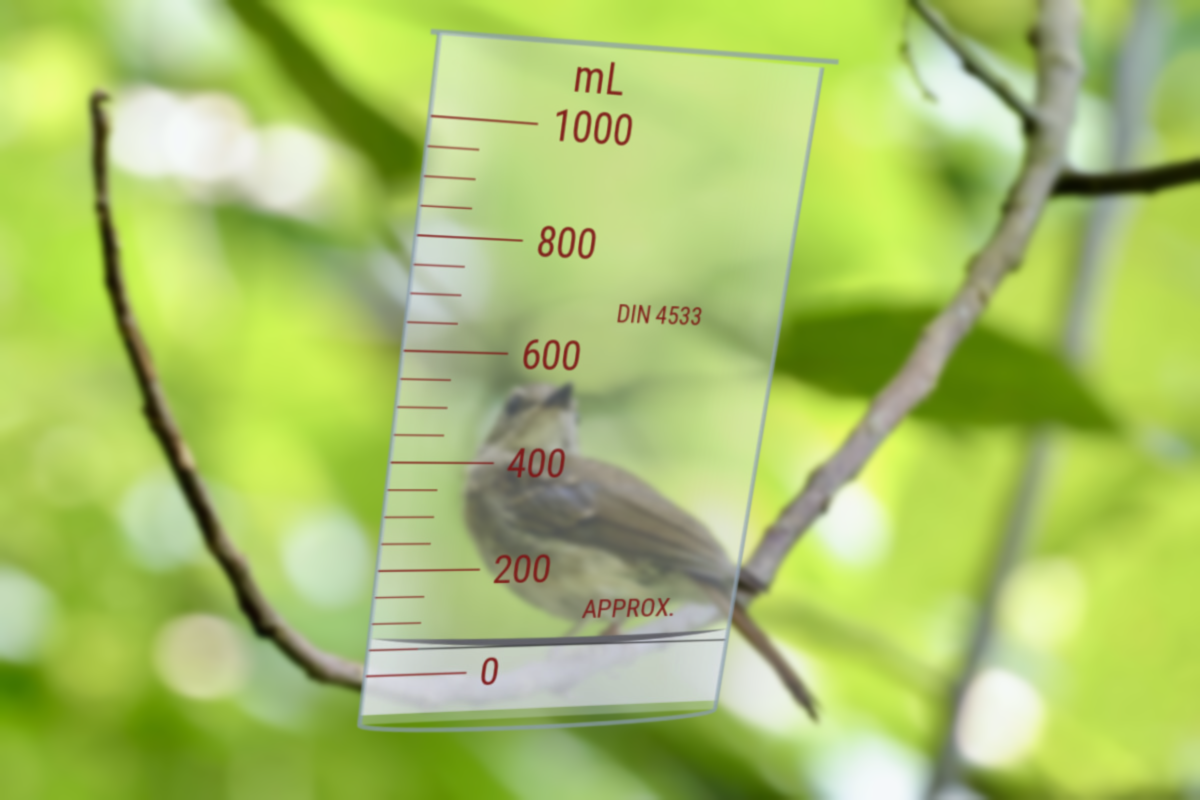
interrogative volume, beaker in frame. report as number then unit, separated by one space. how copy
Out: 50 mL
